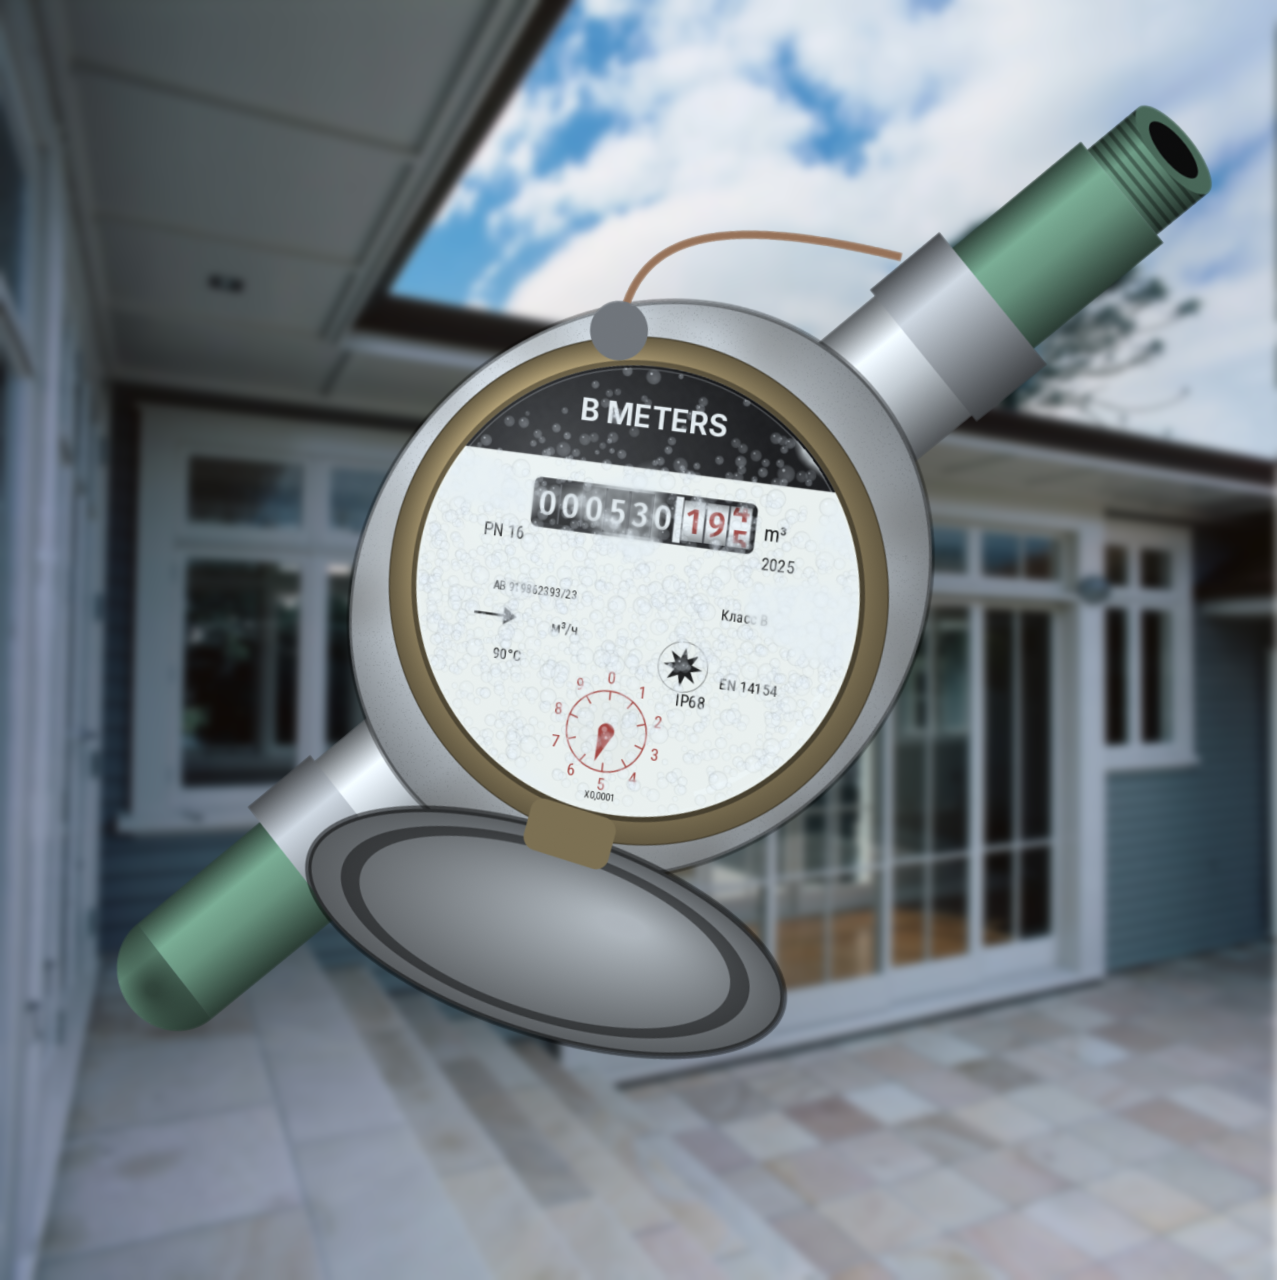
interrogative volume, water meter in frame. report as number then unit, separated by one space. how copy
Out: 530.1945 m³
